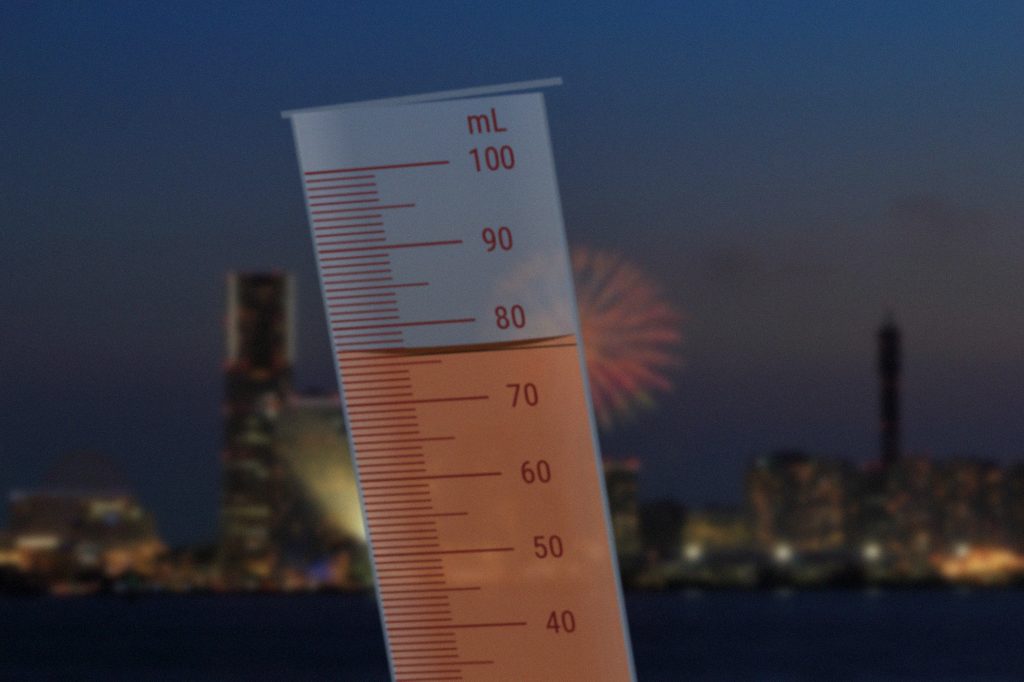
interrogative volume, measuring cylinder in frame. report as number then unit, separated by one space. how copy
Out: 76 mL
